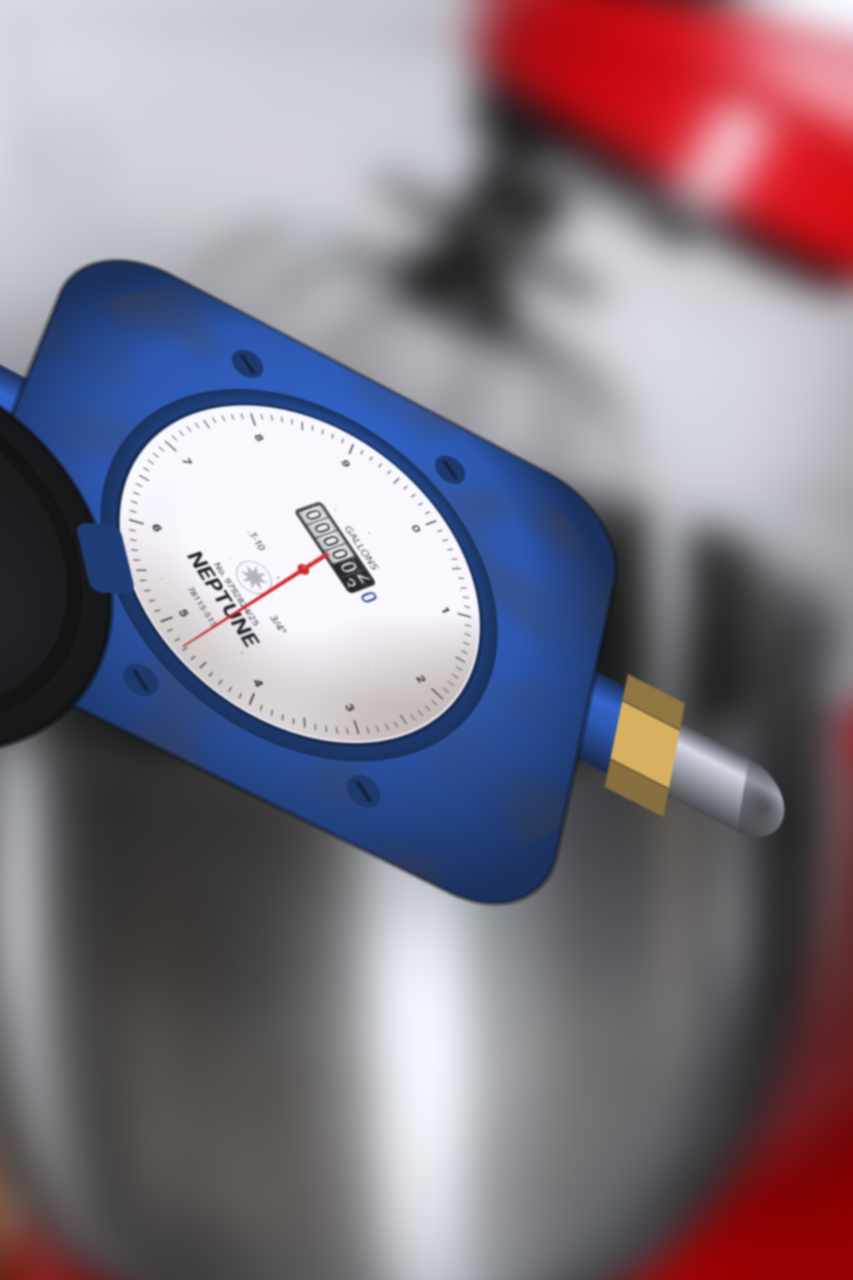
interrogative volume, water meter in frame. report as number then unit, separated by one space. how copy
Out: 24.7 gal
